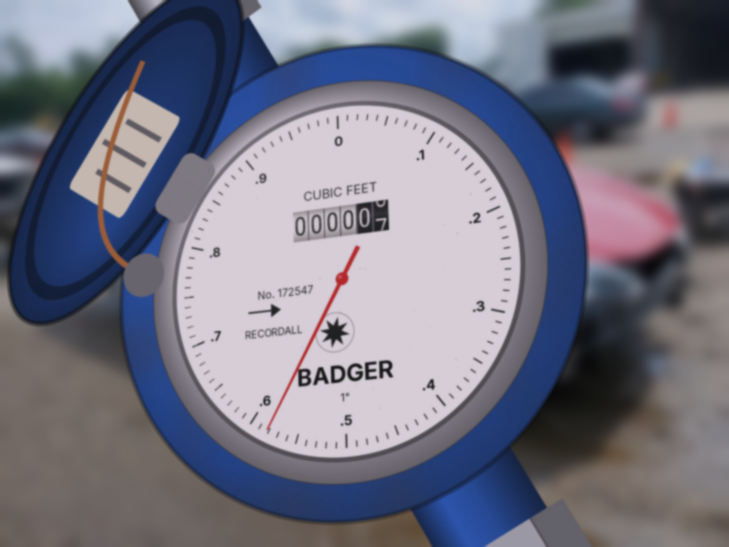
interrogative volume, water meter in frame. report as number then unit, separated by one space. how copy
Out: 6.58 ft³
